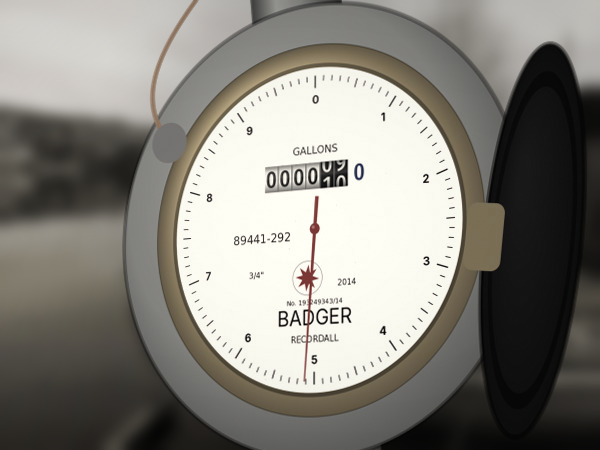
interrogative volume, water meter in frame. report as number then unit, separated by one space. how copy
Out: 95.1 gal
